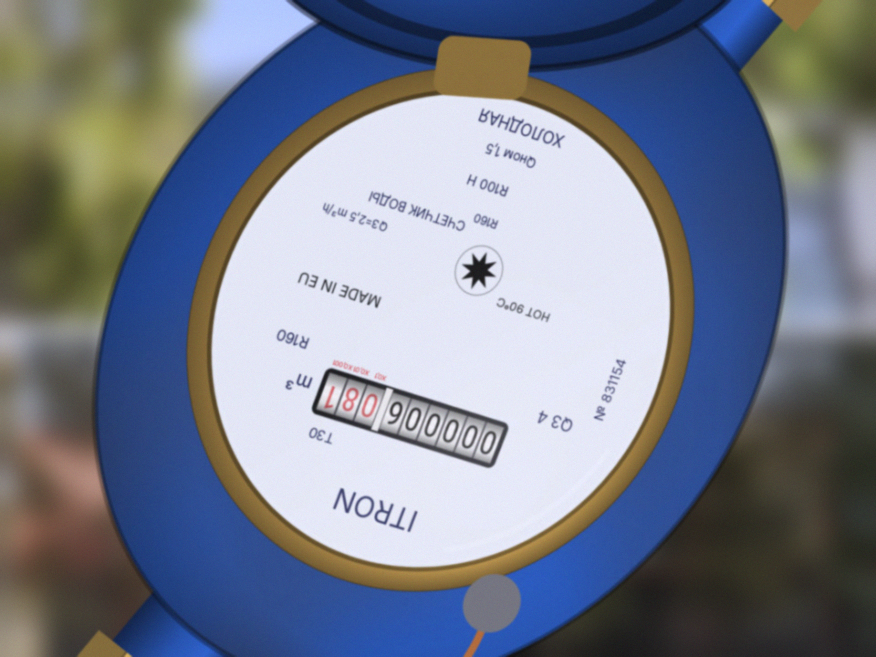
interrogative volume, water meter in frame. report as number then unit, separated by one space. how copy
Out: 6.081 m³
